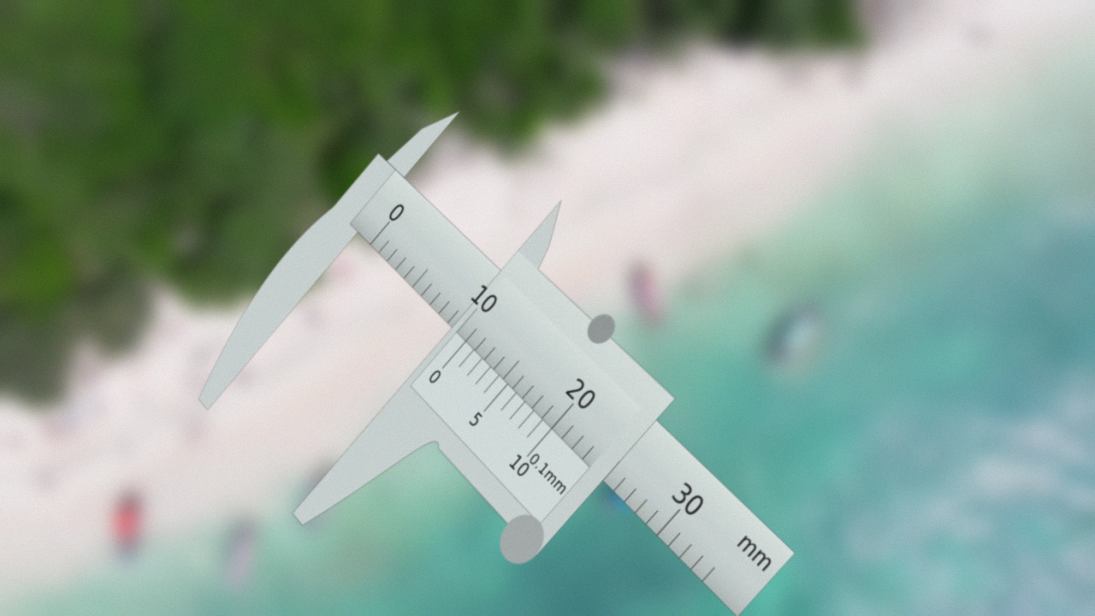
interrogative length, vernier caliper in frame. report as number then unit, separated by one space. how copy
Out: 11.0 mm
